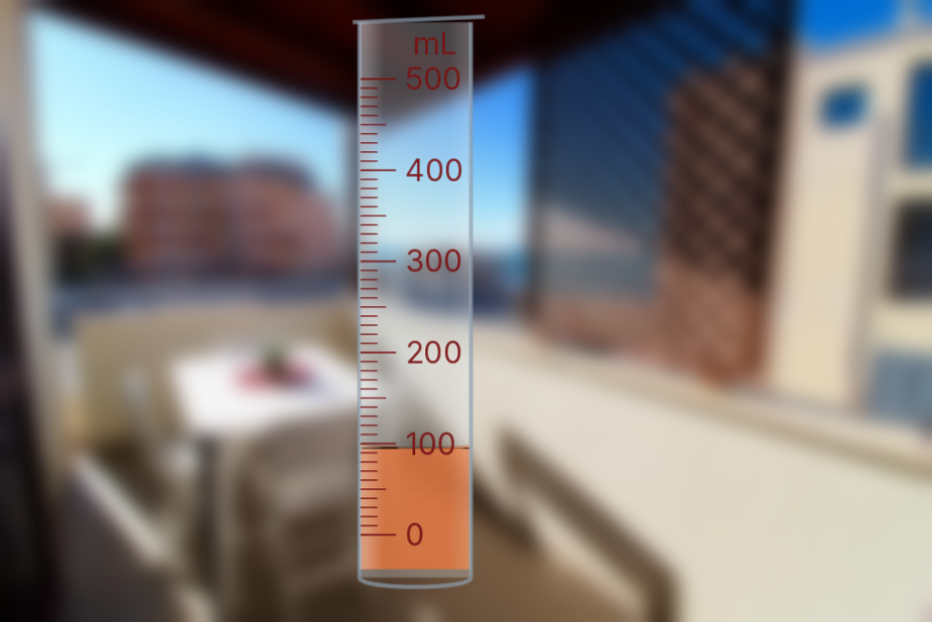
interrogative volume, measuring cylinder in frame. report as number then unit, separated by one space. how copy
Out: 95 mL
